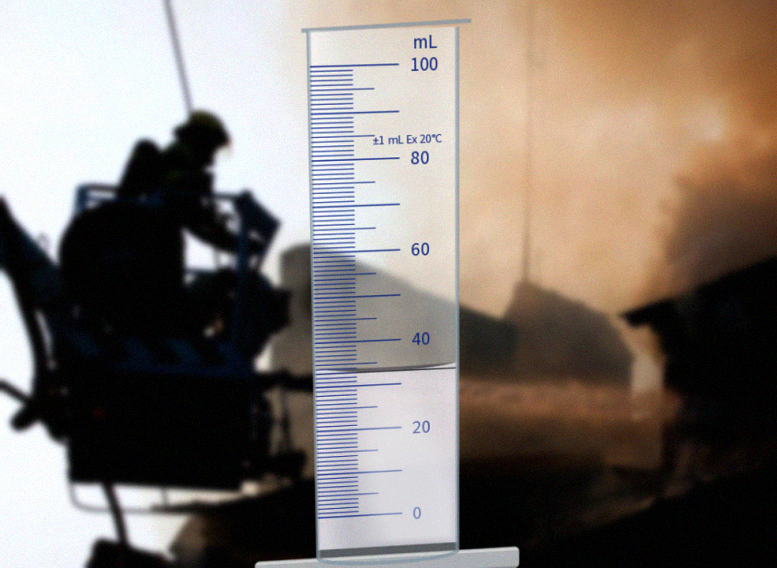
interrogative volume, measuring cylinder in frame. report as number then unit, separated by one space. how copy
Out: 33 mL
